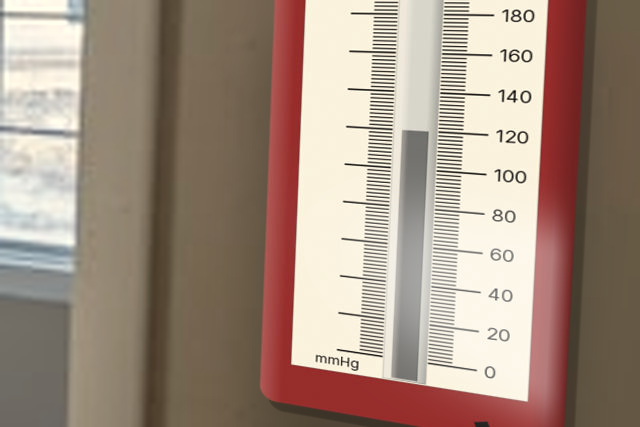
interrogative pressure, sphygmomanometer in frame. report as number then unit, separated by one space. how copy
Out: 120 mmHg
